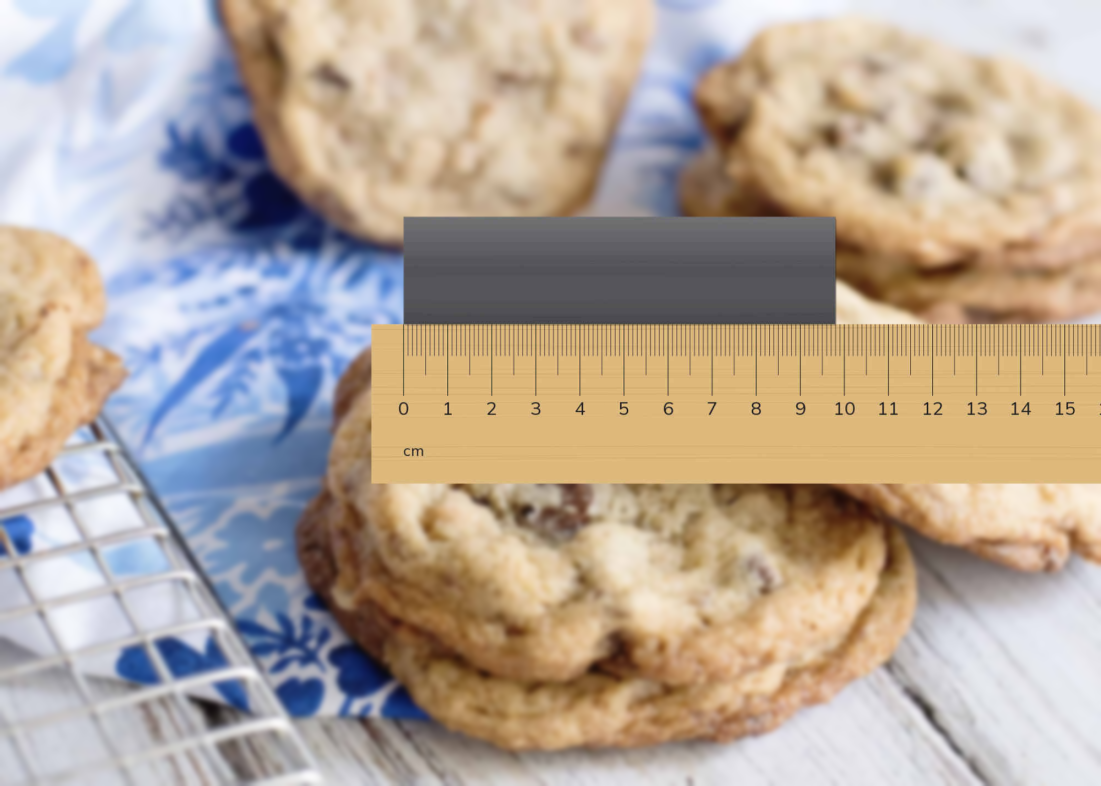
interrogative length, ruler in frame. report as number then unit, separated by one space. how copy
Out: 9.8 cm
